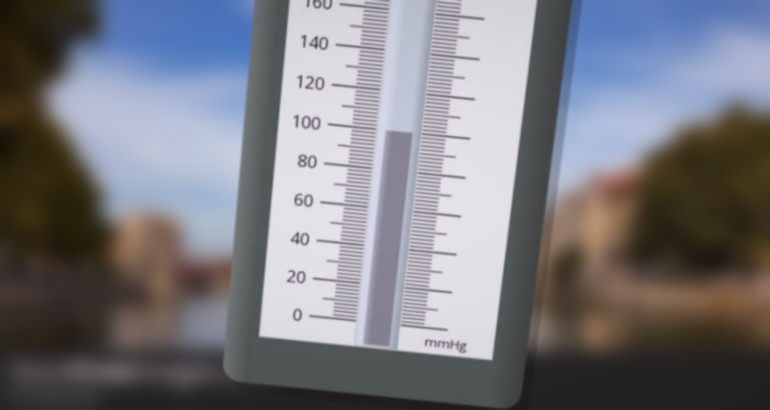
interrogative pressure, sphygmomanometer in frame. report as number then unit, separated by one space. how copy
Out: 100 mmHg
